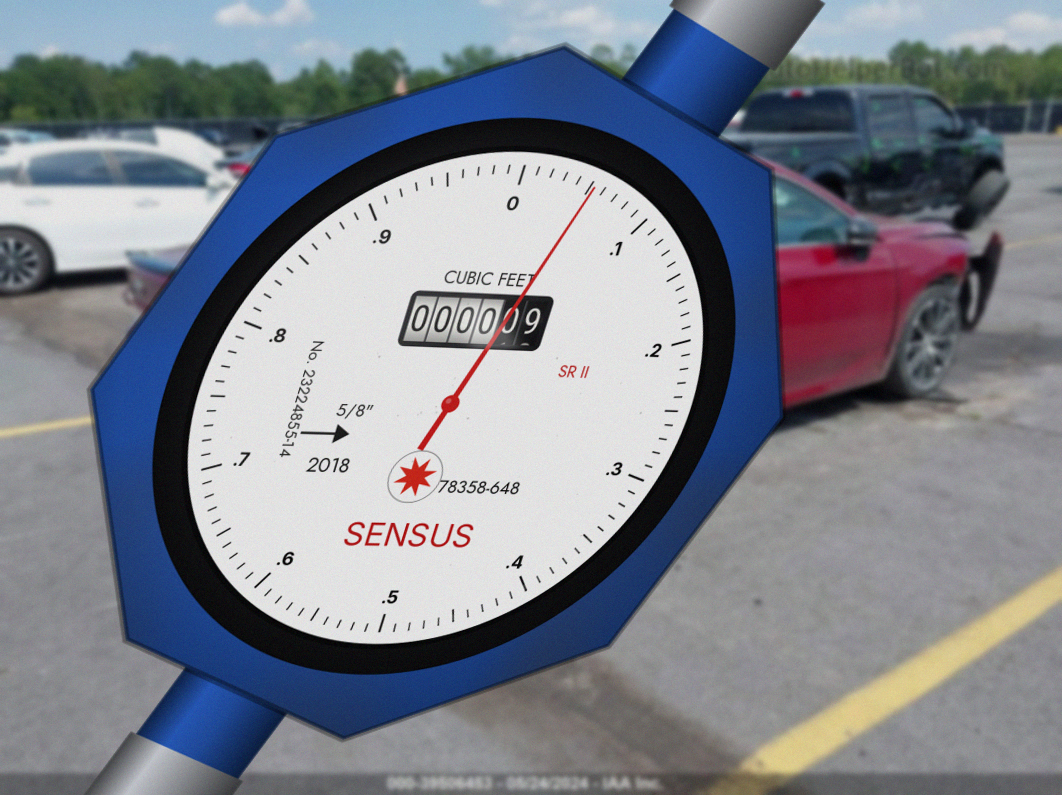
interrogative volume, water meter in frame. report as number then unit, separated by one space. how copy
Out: 9.05 ft³
